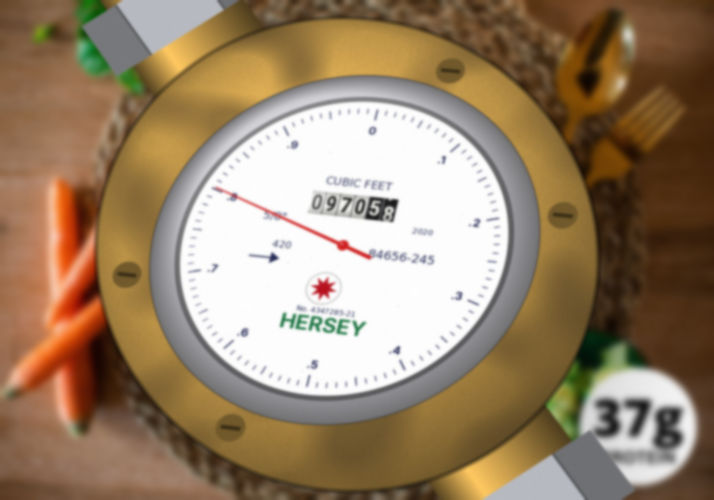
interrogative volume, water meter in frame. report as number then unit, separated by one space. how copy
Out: 97057.80 ft³
